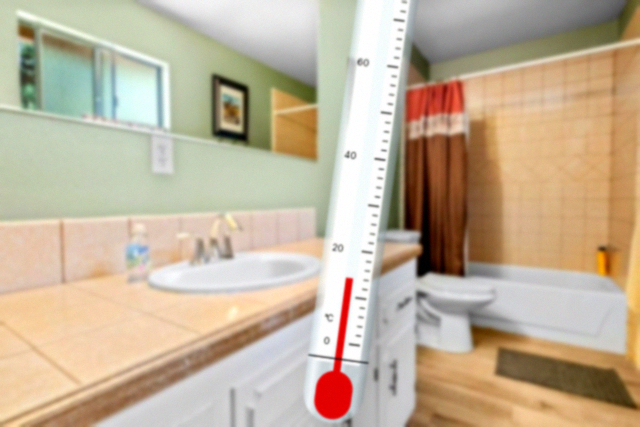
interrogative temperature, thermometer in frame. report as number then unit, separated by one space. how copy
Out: 14 °C
